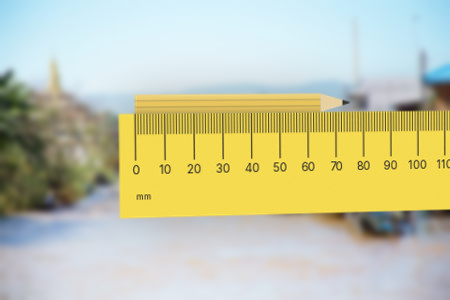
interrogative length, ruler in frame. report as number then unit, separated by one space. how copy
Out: 75 mm
